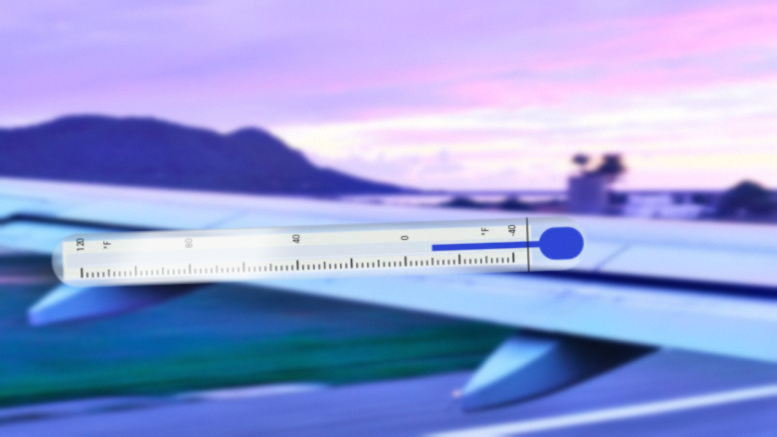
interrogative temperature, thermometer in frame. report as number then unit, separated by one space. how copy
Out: -10 °F
